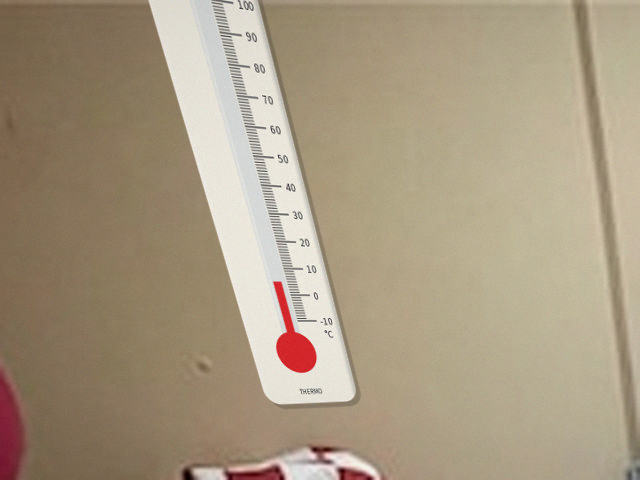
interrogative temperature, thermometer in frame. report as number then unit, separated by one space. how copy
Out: 5 °C
